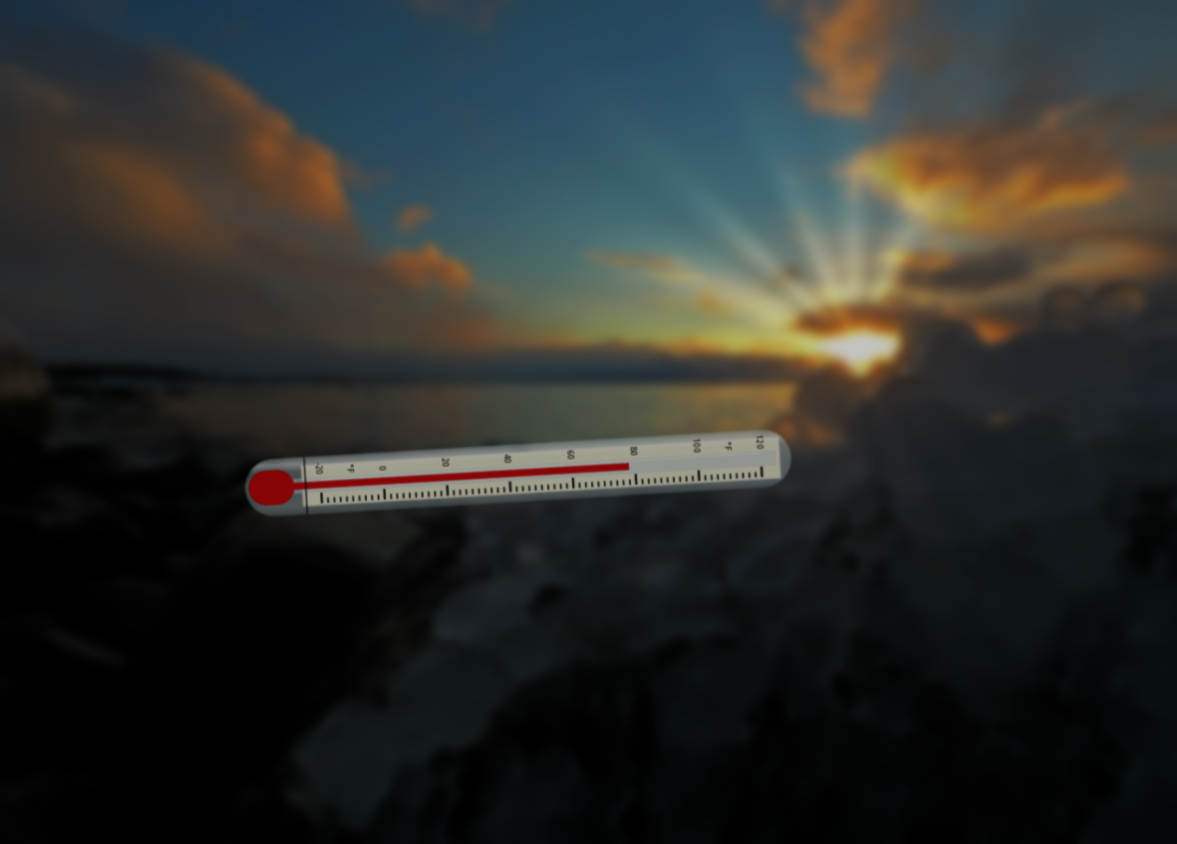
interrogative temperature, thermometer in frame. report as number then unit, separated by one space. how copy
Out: 78 °F
